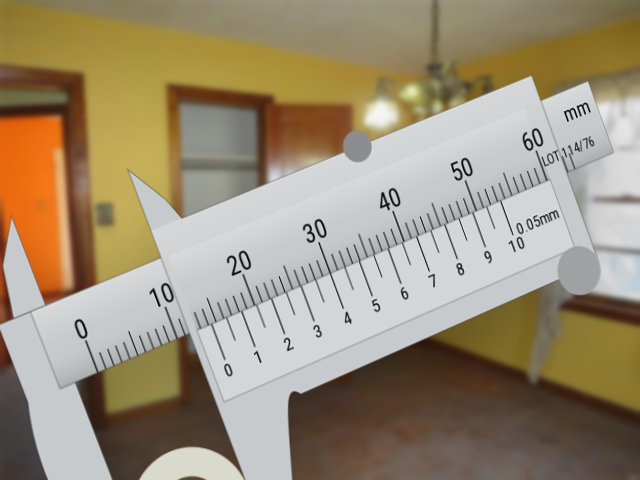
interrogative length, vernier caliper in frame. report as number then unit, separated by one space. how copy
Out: 14.4 mm
